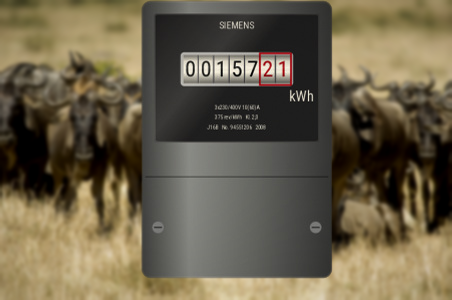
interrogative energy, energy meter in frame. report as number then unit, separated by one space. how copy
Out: 157.21 kWh
